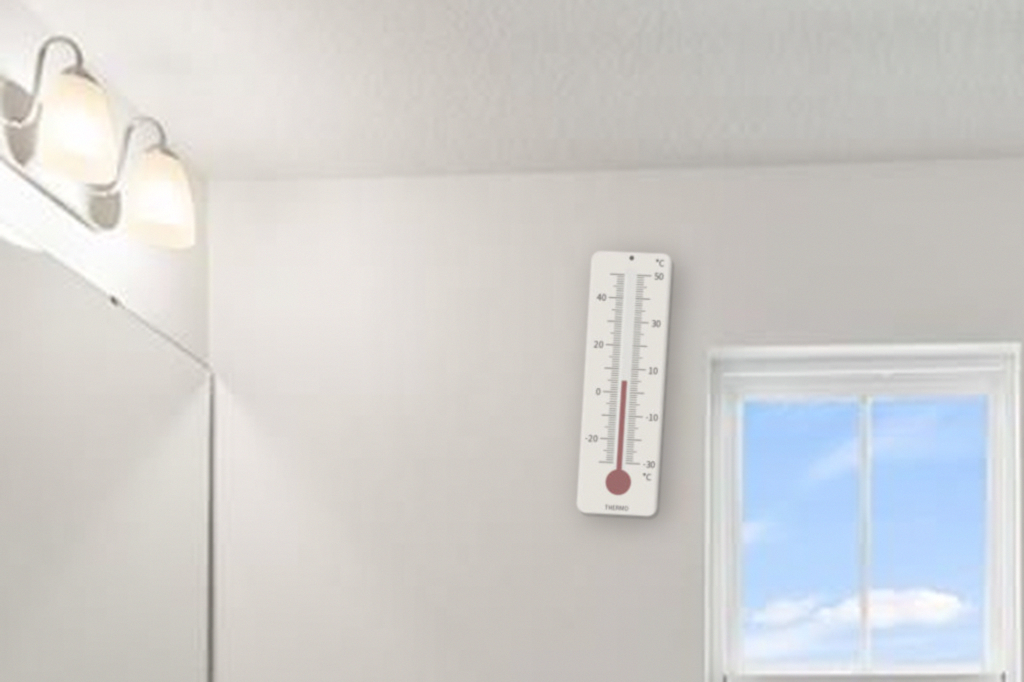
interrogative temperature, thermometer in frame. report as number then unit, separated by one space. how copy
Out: 5 °C
